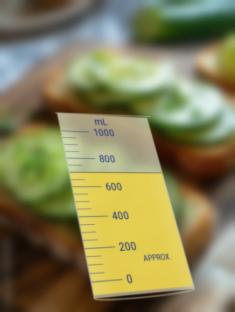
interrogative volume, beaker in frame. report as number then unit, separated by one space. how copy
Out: 700 mL
